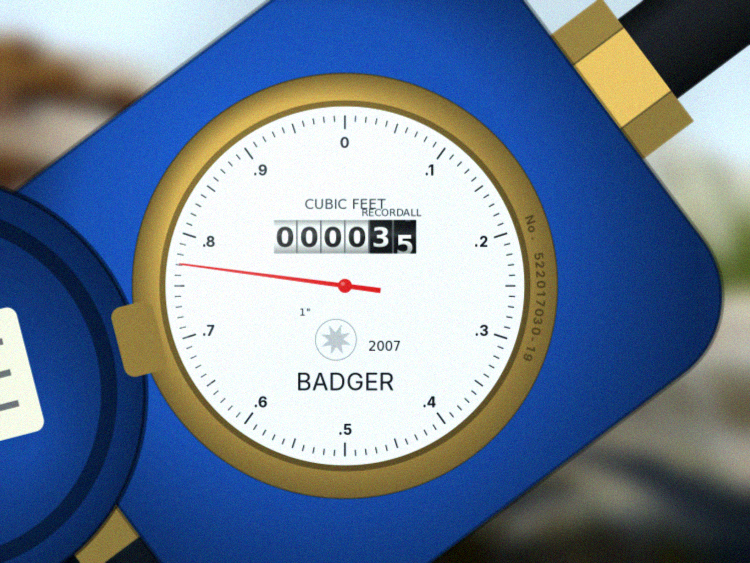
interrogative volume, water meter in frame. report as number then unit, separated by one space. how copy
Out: 34.77 ft³
